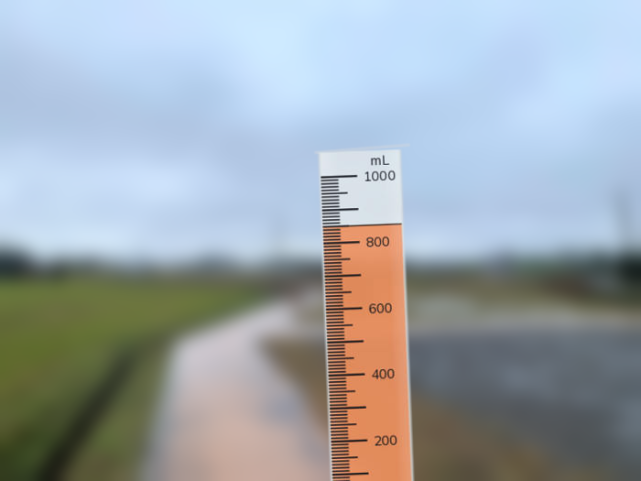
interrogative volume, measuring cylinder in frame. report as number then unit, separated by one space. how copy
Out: 850 mL
